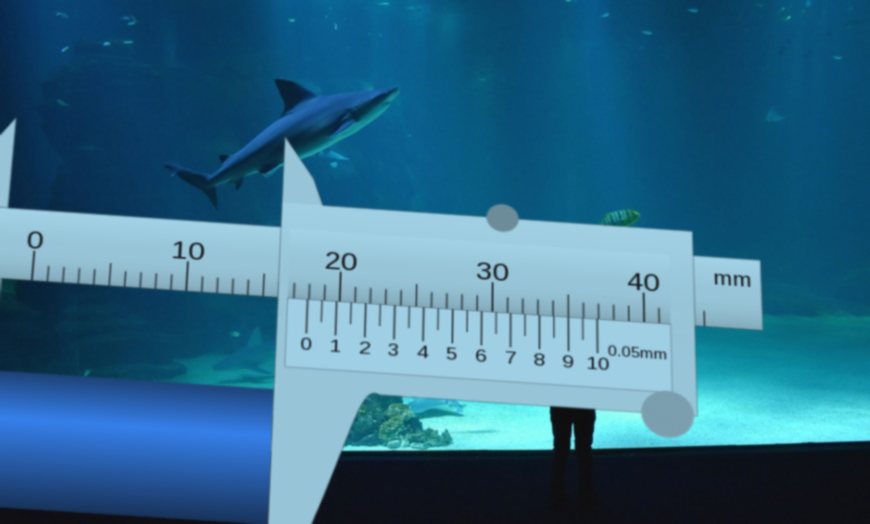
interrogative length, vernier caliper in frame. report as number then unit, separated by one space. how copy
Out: 17.9 mm
